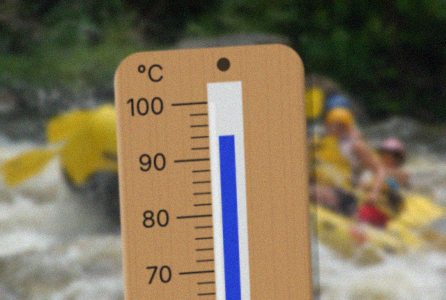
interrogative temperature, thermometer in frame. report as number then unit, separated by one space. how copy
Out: 94 °C
